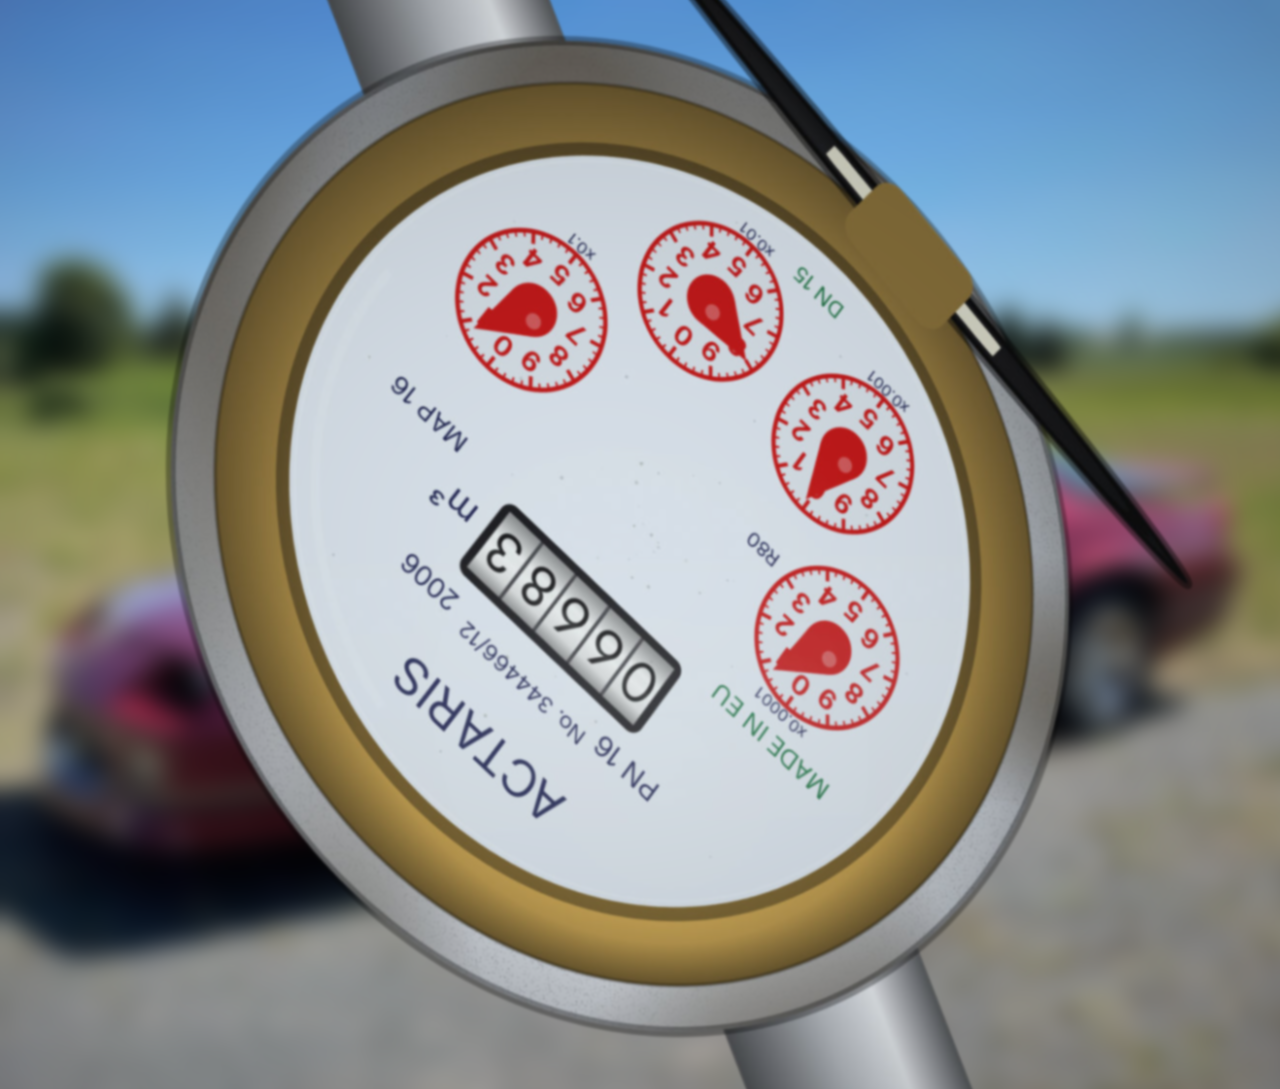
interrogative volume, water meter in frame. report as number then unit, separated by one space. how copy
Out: 6683.0800 m³
